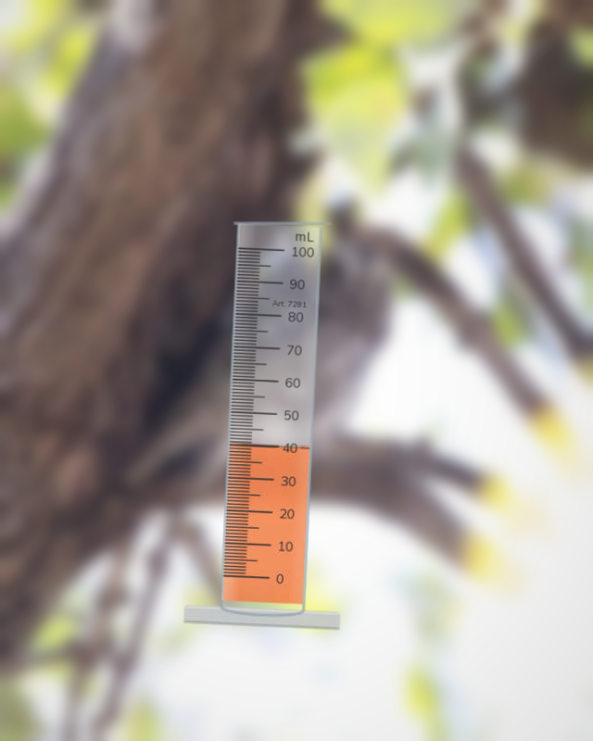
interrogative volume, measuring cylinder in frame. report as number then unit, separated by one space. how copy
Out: 40 mL
